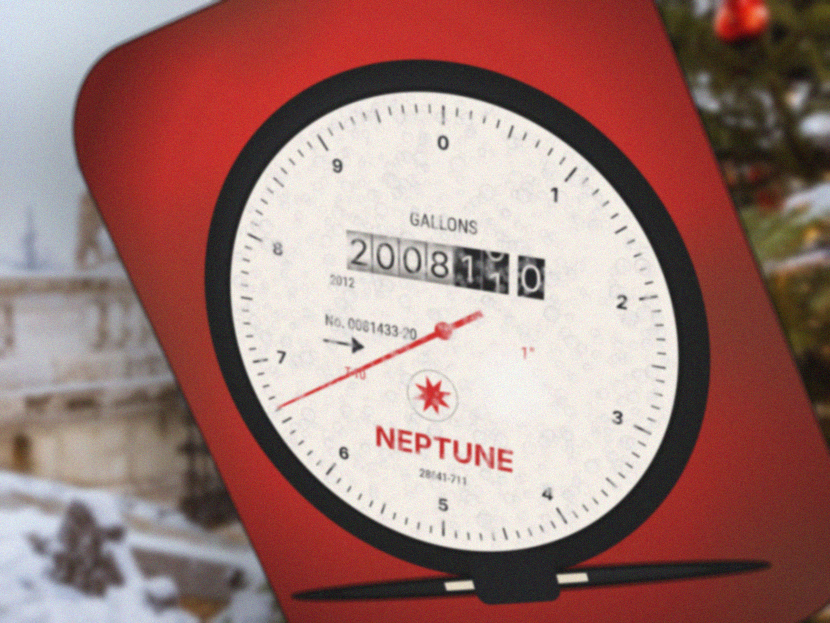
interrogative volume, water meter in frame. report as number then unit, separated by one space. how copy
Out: 2008106.6 gal
